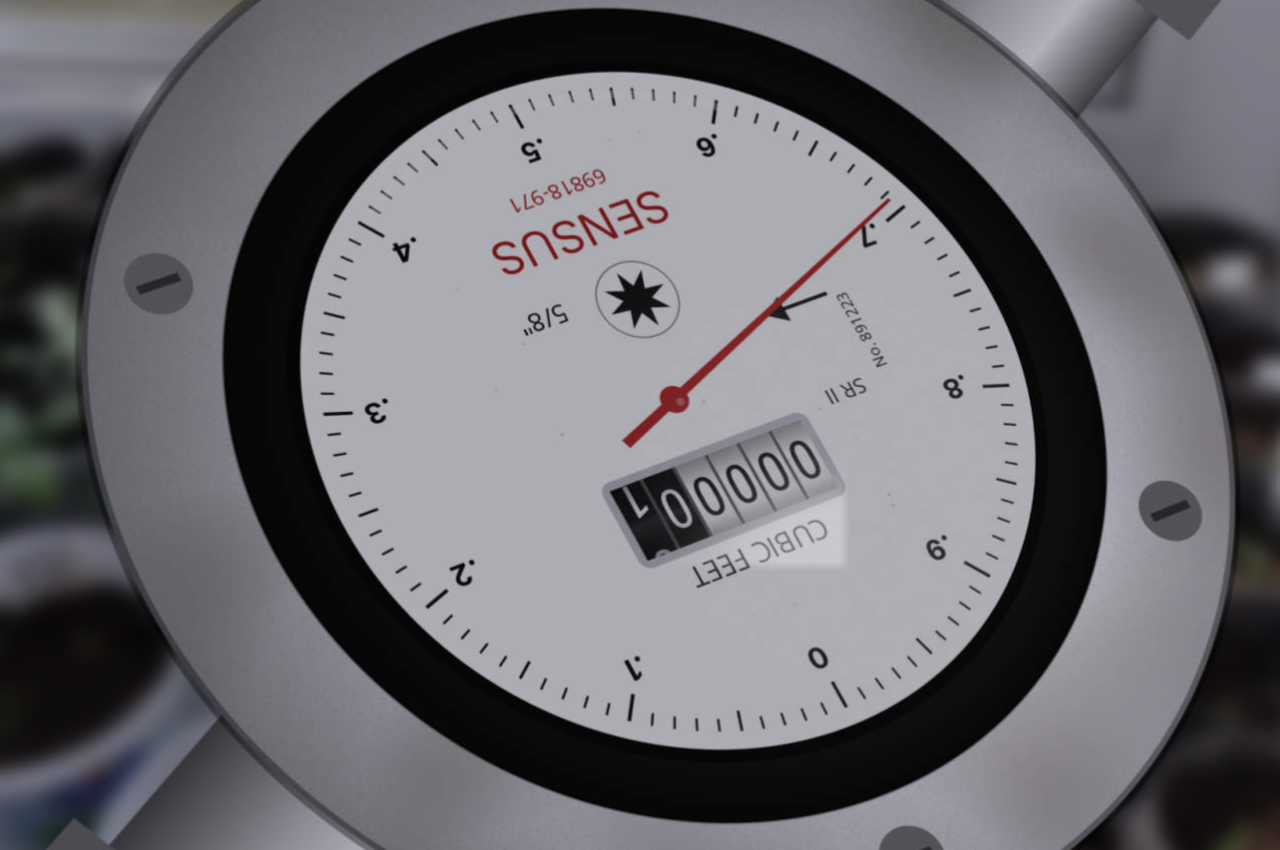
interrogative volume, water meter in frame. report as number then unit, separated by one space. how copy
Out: 0.69 ft³
